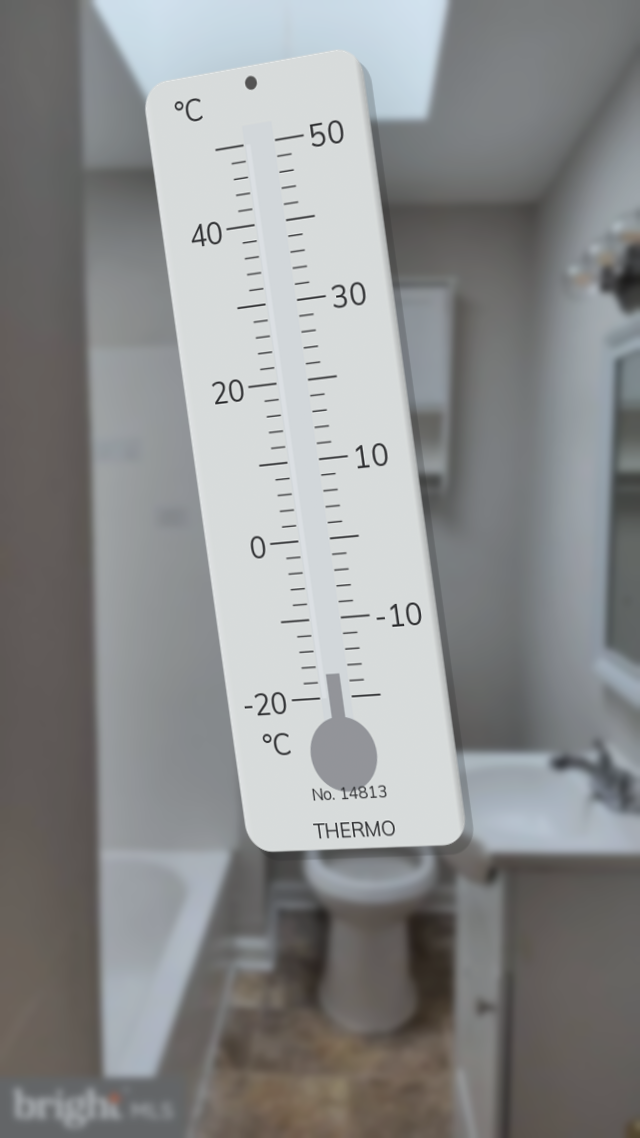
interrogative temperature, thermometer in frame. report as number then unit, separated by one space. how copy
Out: -17 °C
